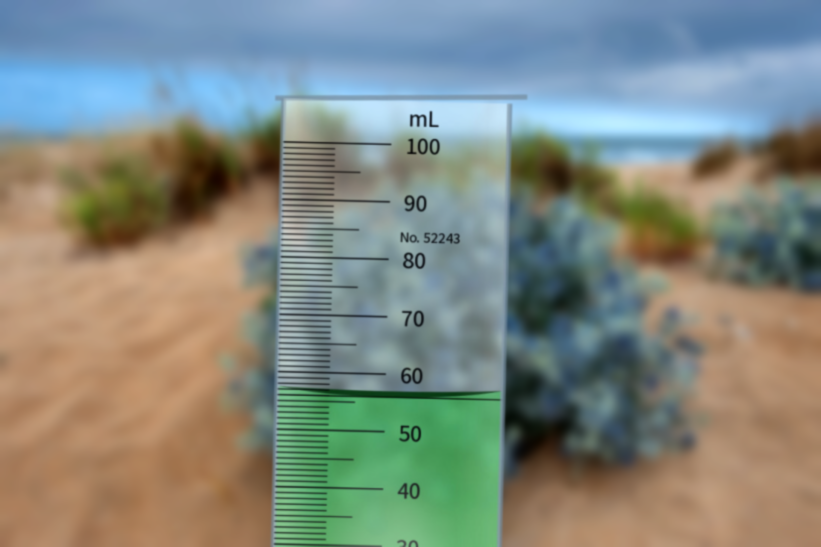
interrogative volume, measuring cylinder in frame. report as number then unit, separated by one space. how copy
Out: 56 mL
